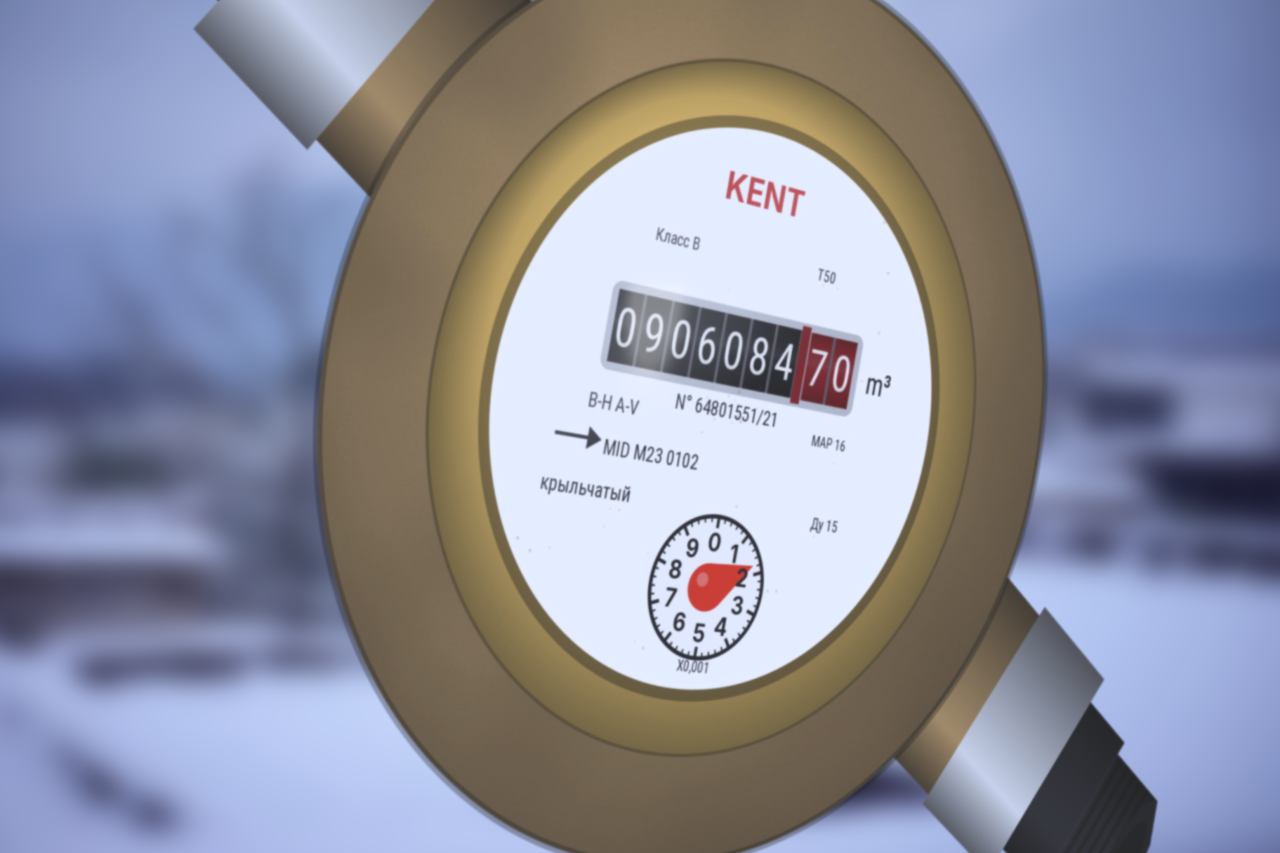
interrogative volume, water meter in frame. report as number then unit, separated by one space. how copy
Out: 906084.701 m³
